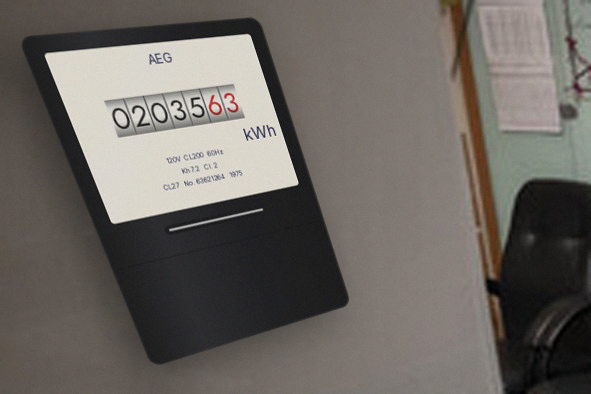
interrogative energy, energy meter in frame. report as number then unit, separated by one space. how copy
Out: 2035.63 kWh
